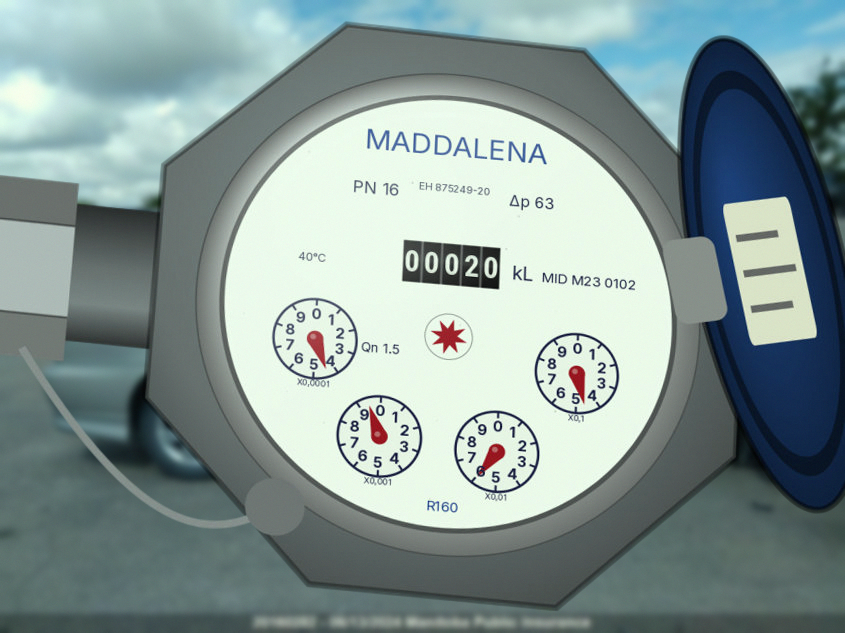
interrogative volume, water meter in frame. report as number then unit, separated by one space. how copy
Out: 20.4594 kL
